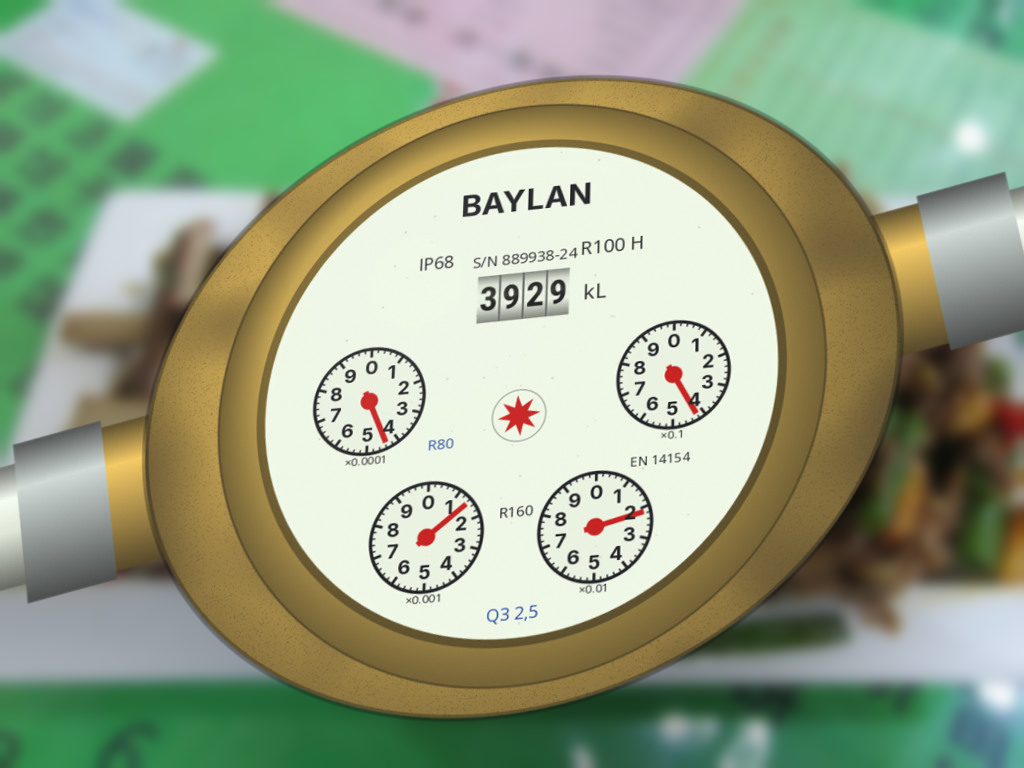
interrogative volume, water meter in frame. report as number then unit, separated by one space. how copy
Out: 3929.4214 kL
